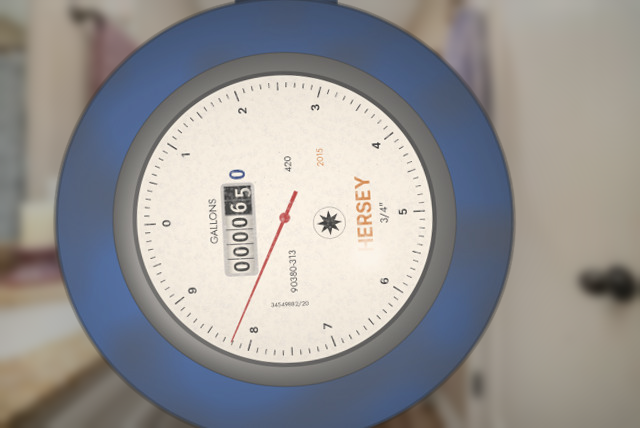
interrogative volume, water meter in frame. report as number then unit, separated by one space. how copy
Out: 648.2 gal
